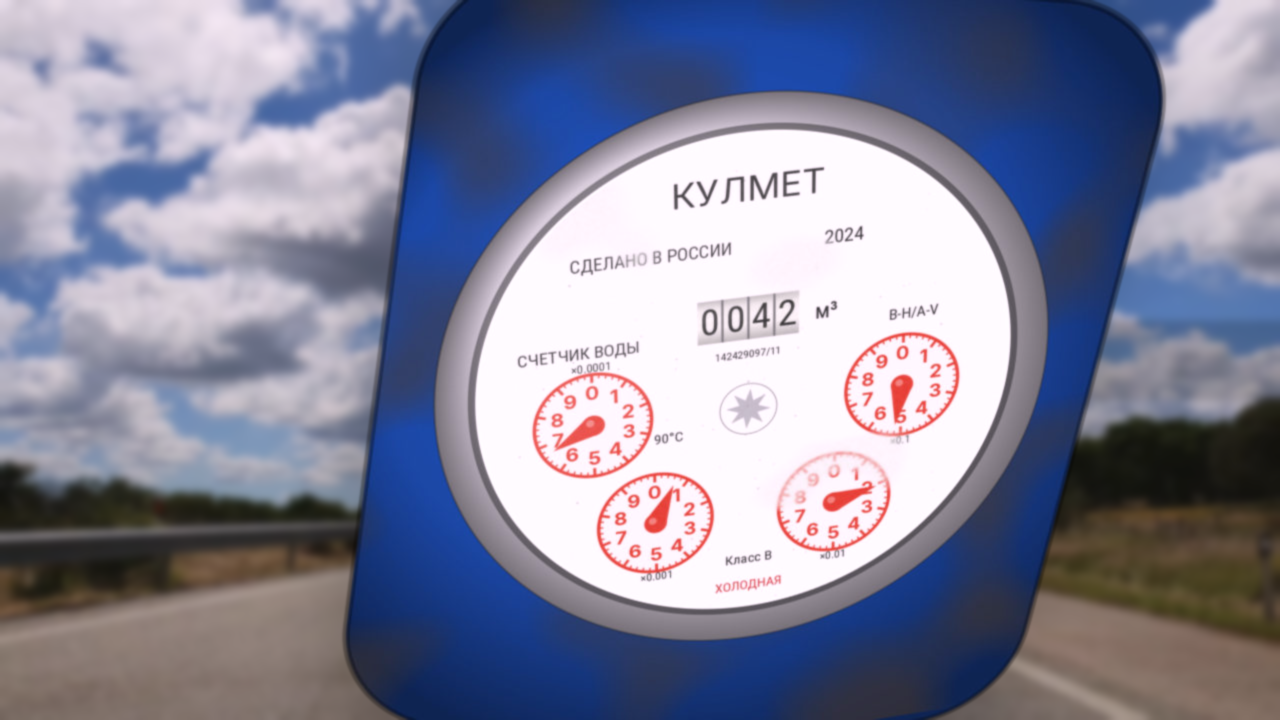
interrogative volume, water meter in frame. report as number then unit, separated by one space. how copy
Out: 42.5206 m³
